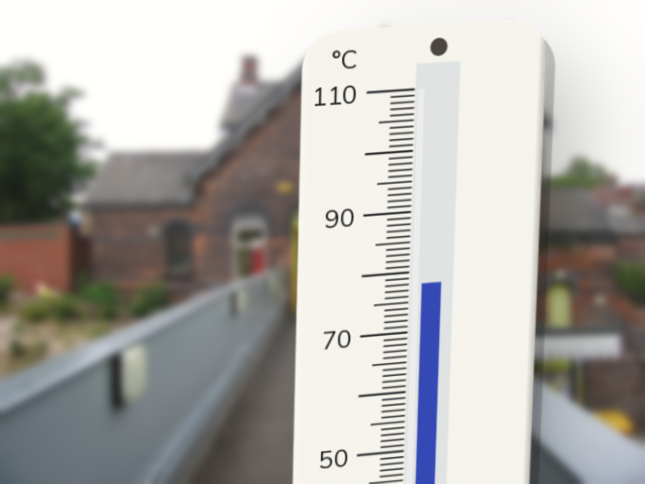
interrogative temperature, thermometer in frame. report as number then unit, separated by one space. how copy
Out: 78 °C
